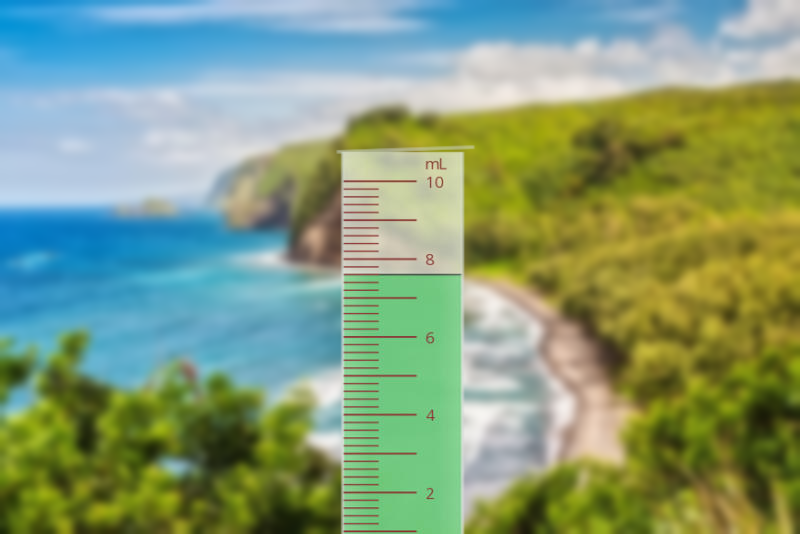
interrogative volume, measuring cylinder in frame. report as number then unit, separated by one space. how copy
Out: 7.6 mL
